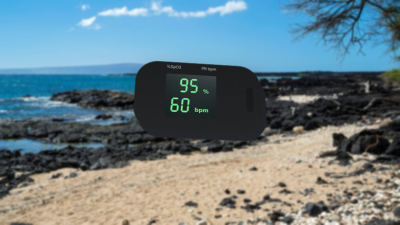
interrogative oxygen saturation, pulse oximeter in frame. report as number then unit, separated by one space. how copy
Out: 95 %
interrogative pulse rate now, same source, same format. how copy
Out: 60 bpm
